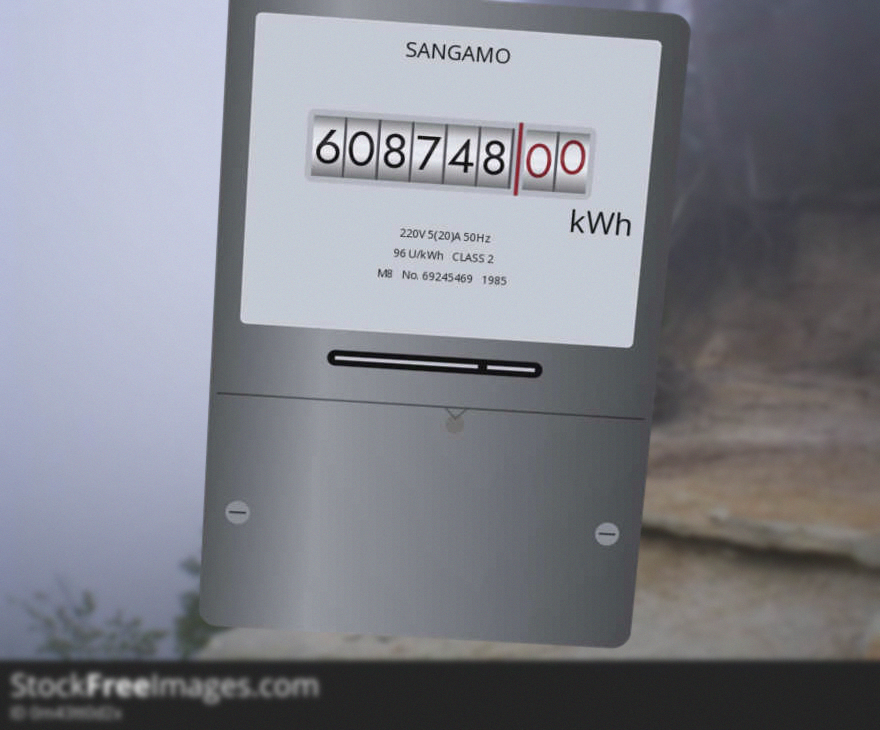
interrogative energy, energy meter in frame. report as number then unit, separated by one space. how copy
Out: 608748.00 kWh
